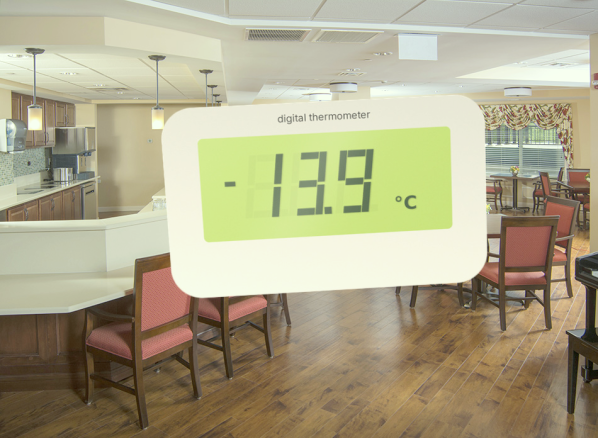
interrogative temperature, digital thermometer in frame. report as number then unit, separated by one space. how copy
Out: -13.9 °C
